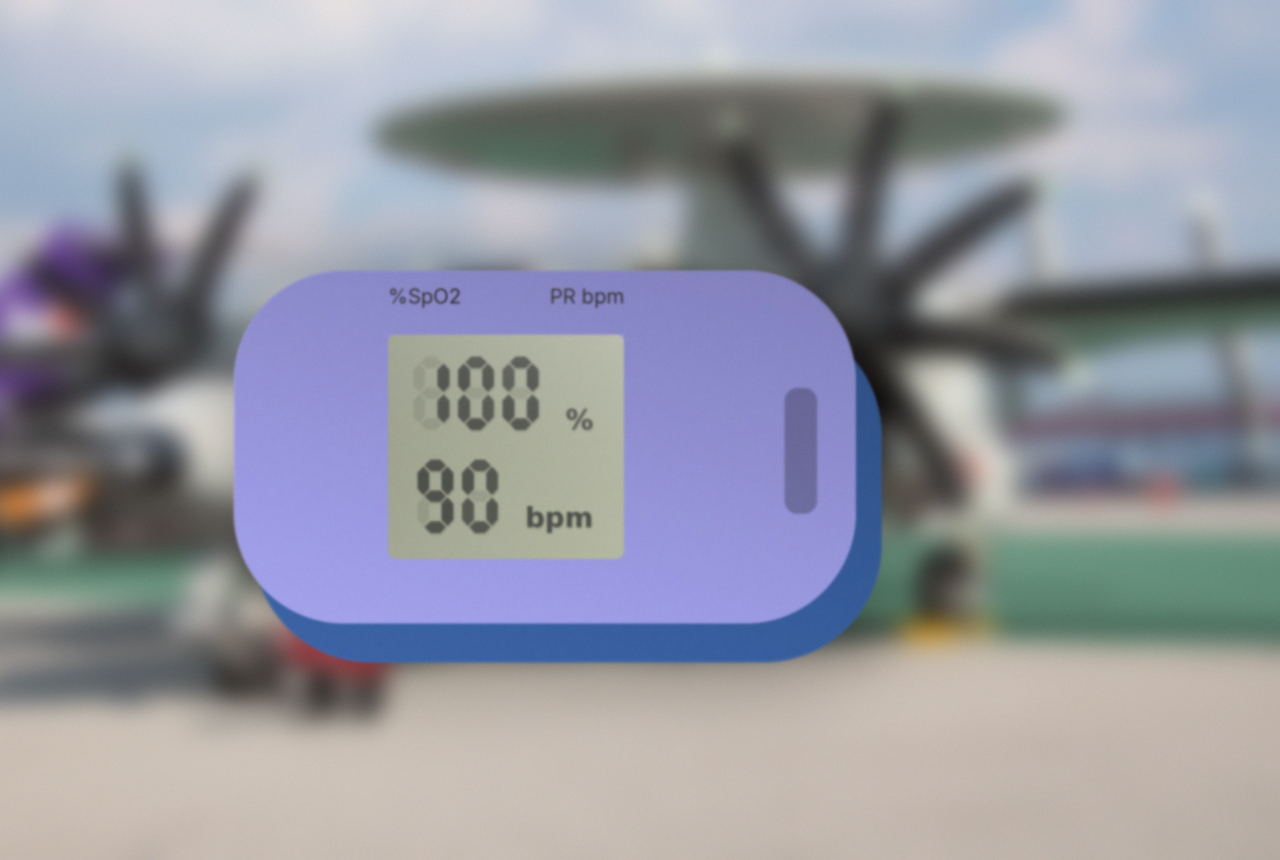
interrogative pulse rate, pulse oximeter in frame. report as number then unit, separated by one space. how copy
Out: 90 bpm
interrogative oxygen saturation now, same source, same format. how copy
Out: 100 %
